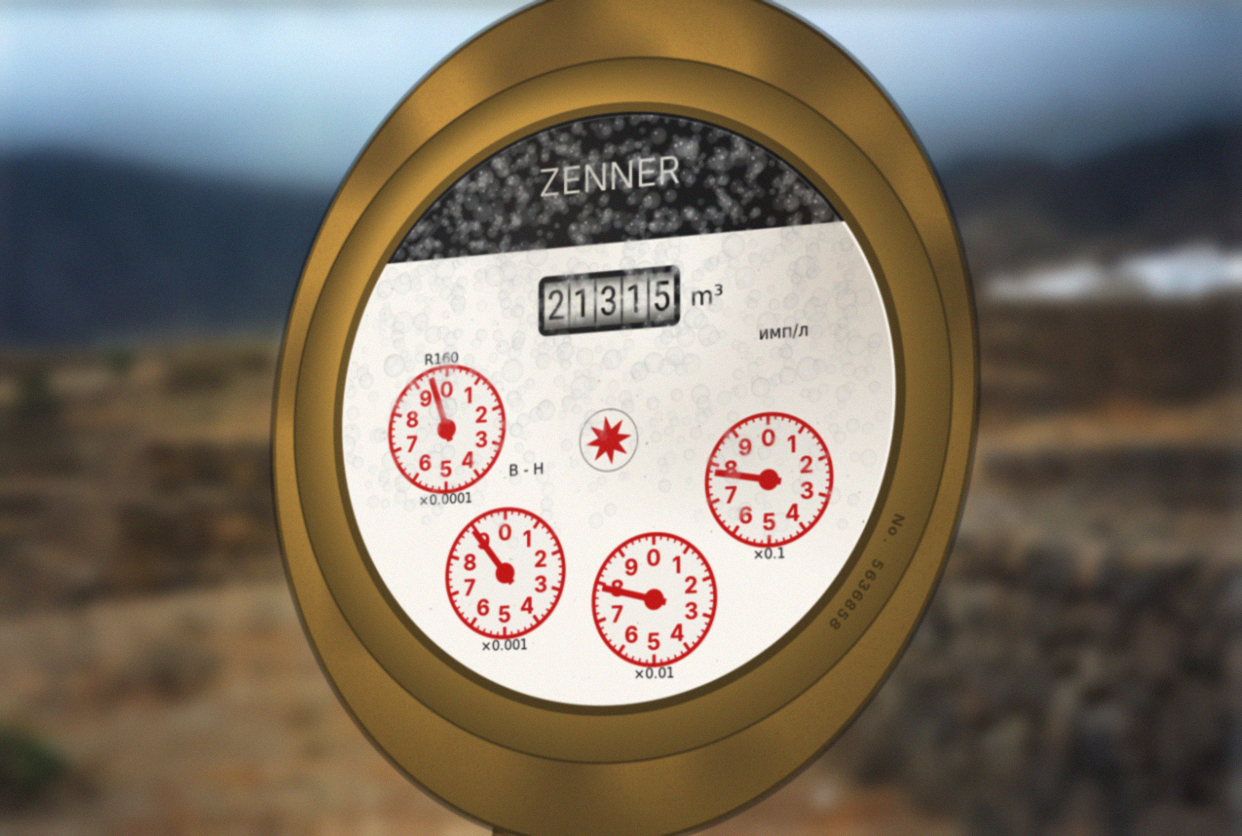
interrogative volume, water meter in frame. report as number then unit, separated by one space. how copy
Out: 21315.7789 m³
